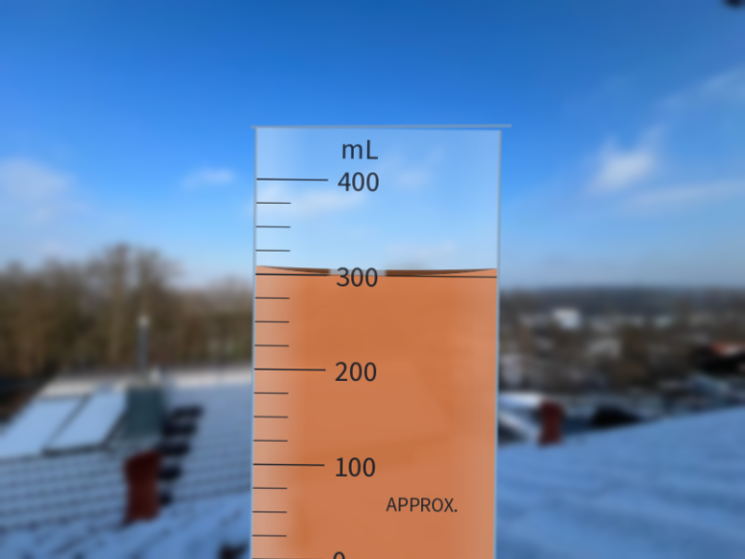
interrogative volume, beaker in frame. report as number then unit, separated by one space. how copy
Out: 300 mL
